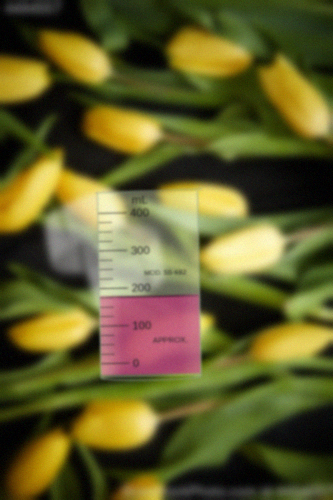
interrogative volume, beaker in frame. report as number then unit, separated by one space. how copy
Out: 175 mL
